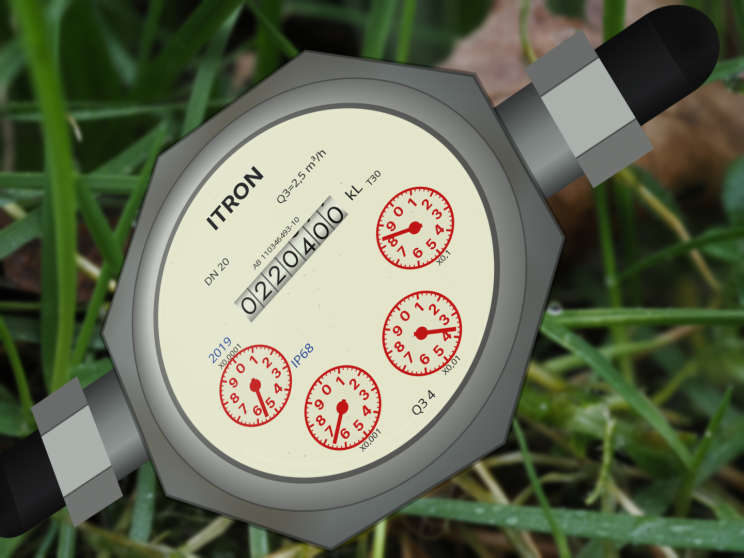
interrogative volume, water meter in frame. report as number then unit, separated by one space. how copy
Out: 220399.8365 kL
